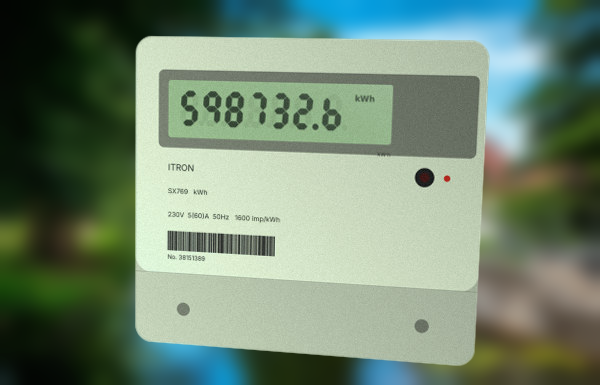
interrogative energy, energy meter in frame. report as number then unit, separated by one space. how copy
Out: 598732.6 kWh
